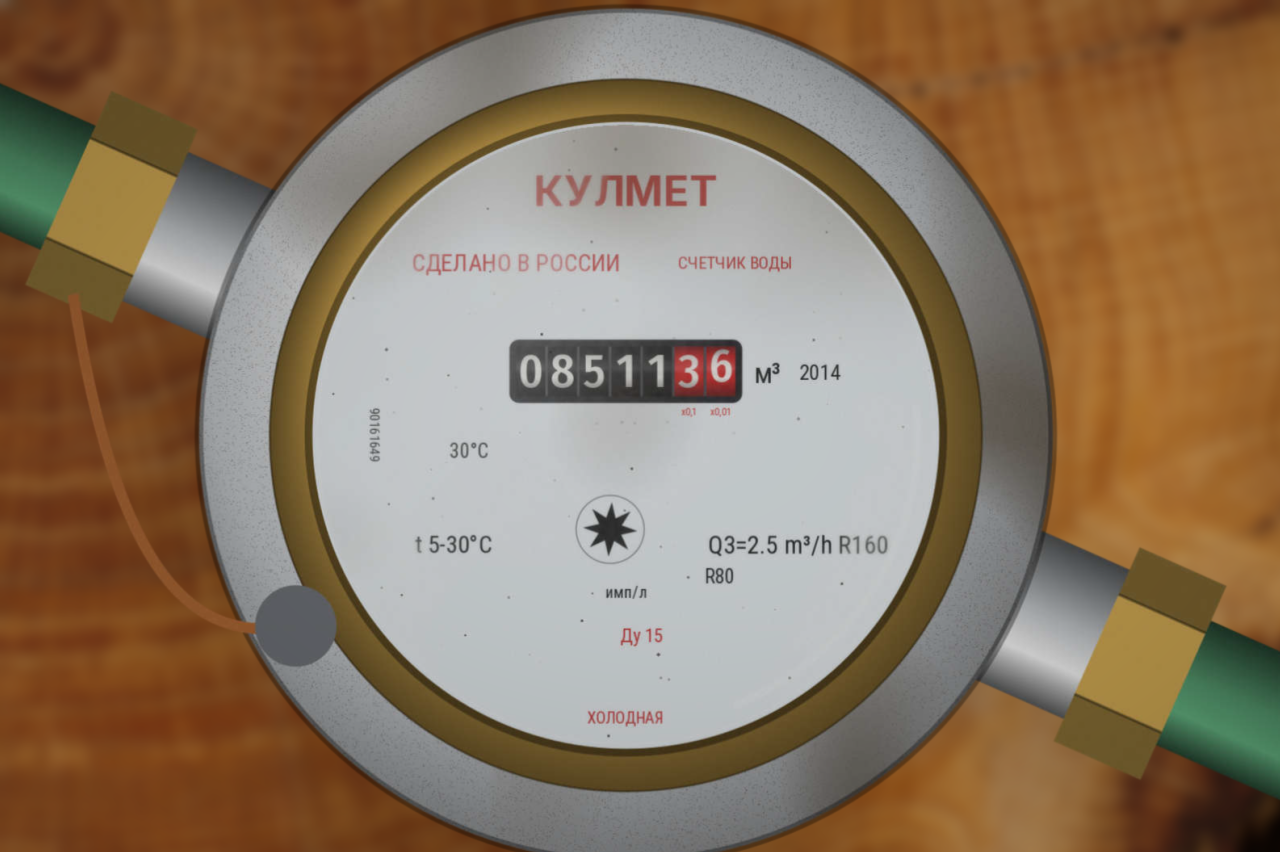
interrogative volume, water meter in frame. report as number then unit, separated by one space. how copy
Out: 8511.36 m³
